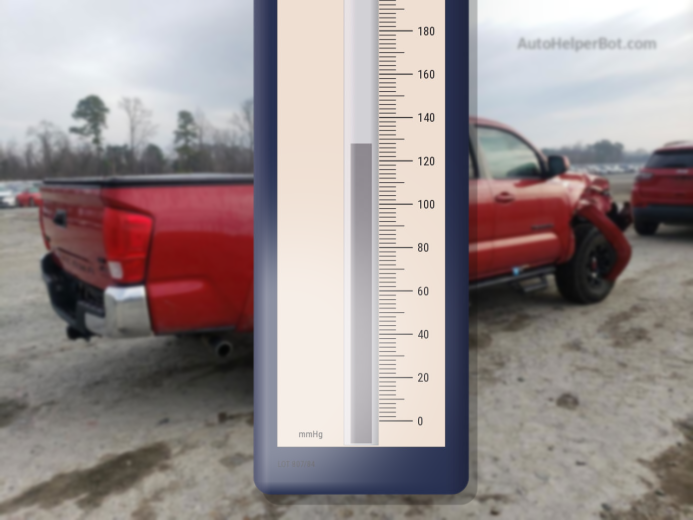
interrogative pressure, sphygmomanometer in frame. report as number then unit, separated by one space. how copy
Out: 128 mmHg
